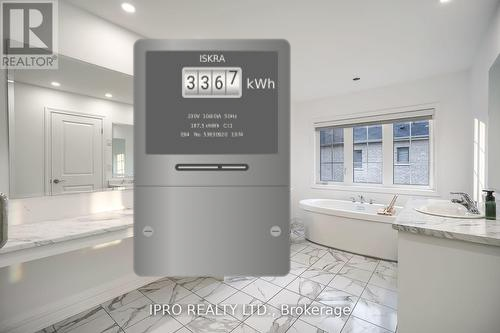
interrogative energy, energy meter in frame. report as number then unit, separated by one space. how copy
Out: 3367 kWh
